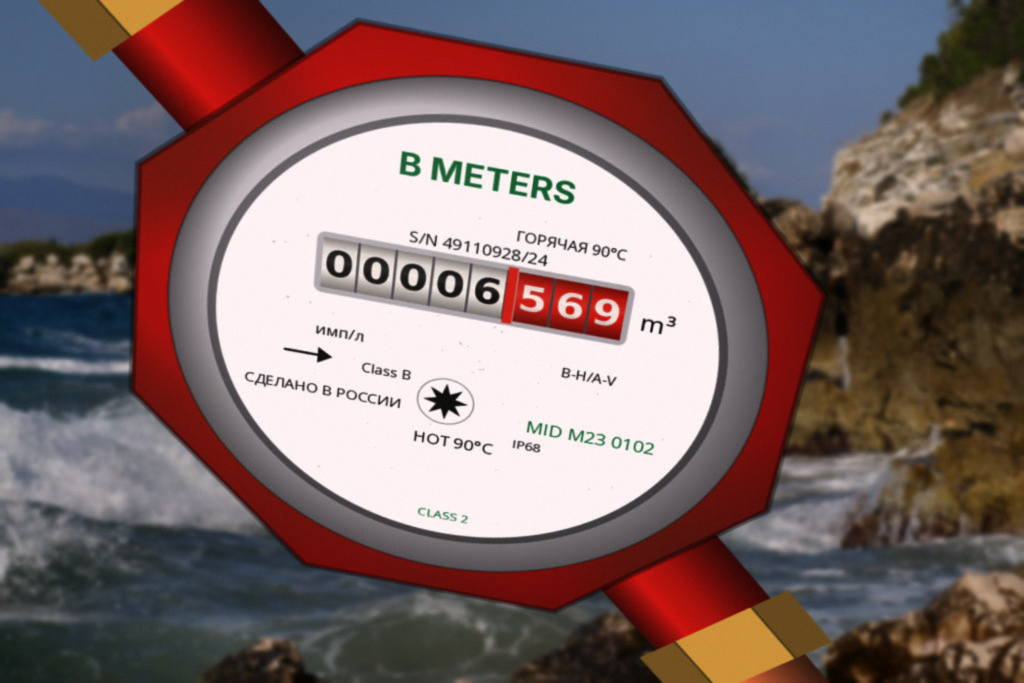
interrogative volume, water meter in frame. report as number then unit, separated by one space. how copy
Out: 6.569 m³
